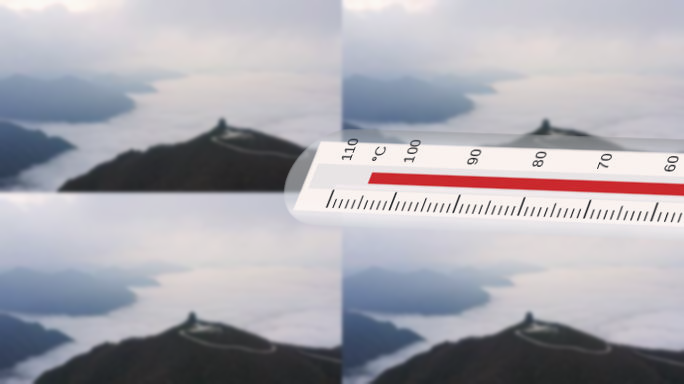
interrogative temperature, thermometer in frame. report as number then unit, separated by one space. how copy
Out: 105 °C
